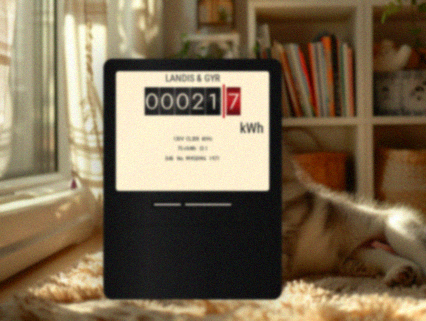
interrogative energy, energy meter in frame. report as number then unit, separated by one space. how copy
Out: 21.7 kWh
